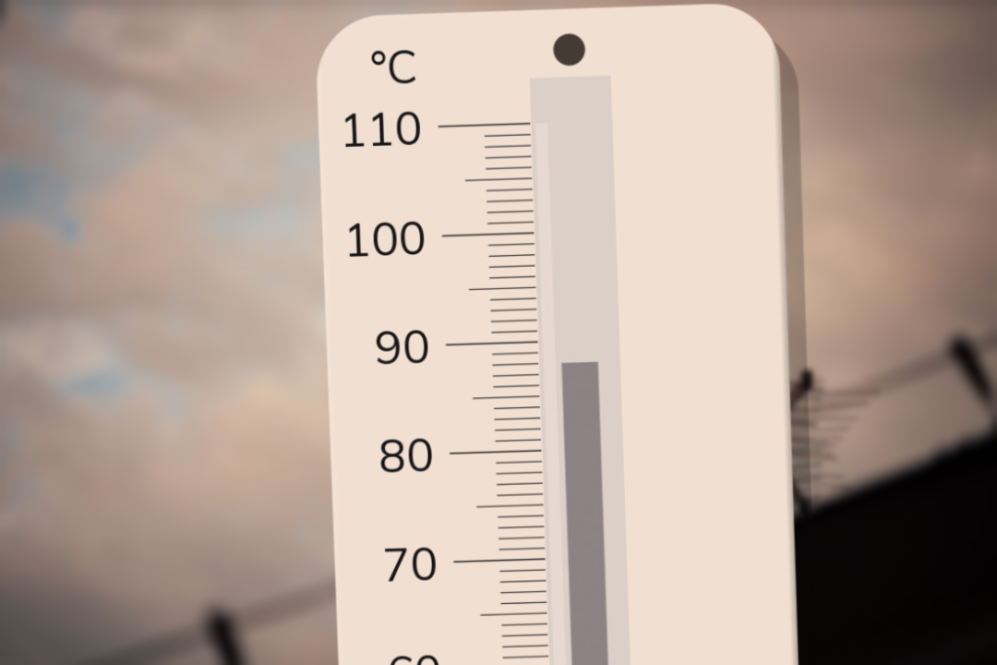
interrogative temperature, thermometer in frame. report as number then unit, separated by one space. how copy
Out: 88 °C
